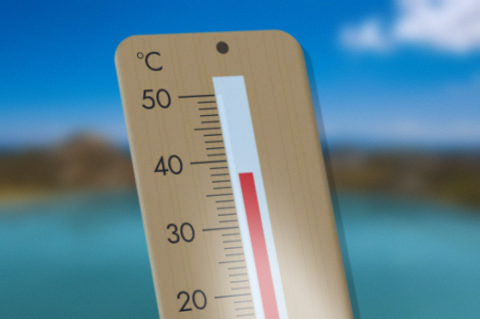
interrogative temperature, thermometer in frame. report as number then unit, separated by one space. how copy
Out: 38 °C
